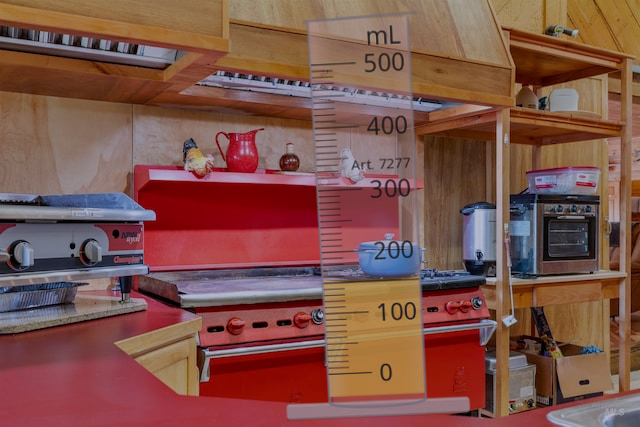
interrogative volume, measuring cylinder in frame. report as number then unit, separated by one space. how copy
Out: 150 mL
